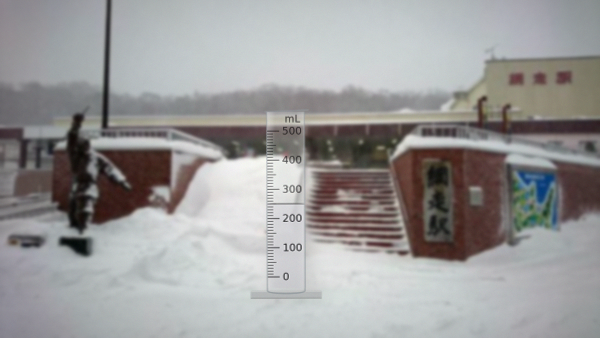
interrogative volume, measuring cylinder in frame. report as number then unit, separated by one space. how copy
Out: 250 mL
